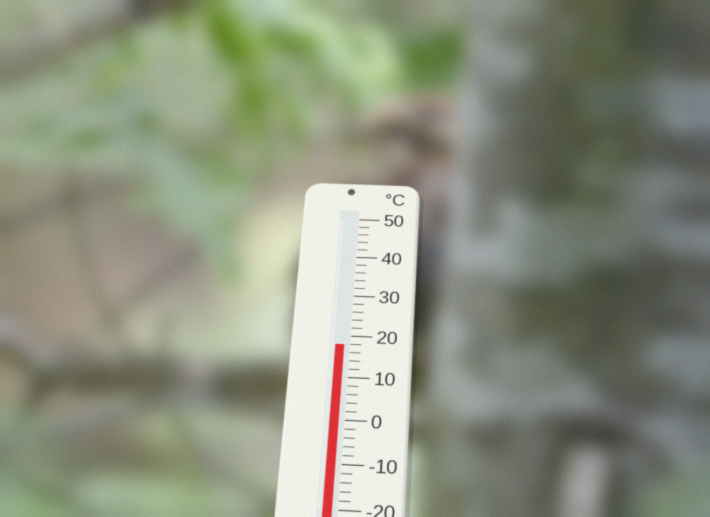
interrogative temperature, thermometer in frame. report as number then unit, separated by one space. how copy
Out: 18 °C
